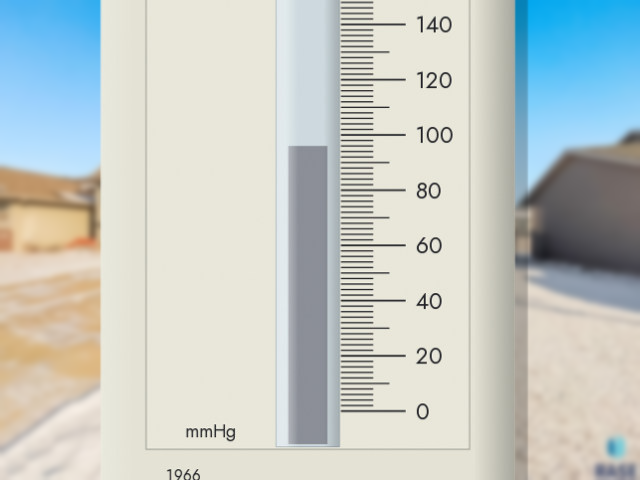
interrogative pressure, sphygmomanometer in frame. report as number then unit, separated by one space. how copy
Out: 96 mmHg
